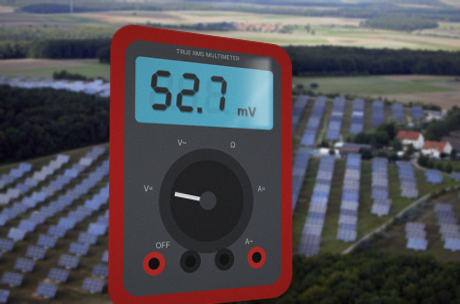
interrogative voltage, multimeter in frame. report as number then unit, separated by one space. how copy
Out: 52.7 mV
